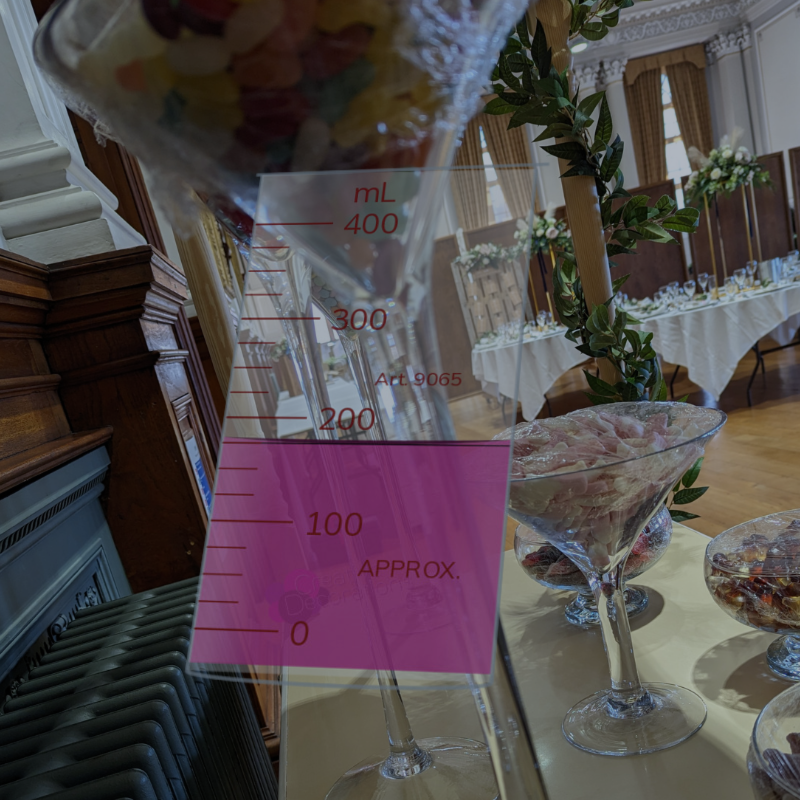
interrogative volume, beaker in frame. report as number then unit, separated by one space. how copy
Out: 175 mL
